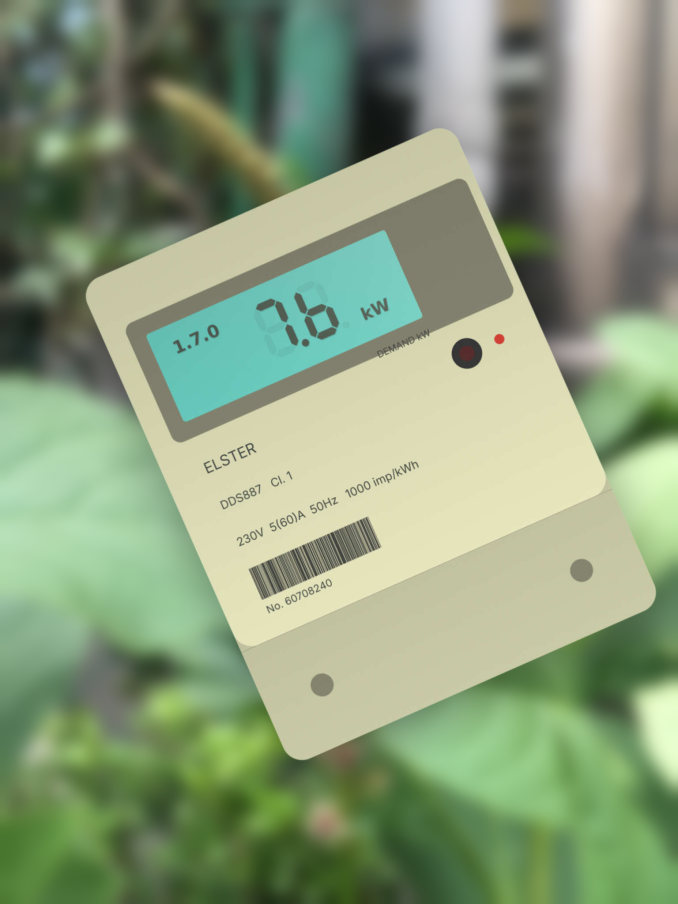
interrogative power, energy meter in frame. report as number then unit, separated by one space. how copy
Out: 7.6 kW
